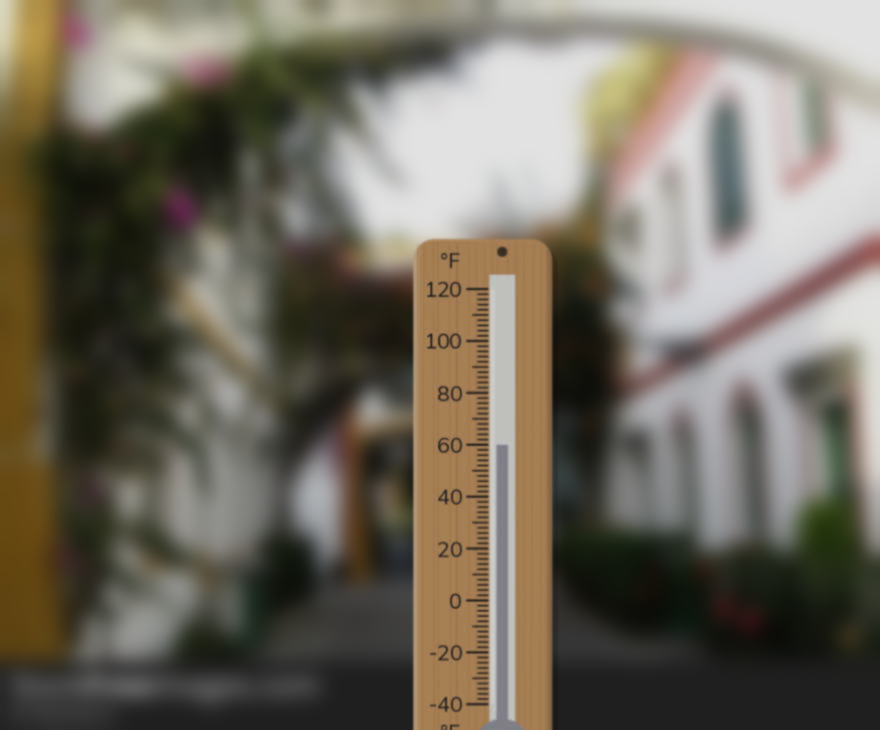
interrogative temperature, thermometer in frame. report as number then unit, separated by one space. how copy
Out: 60 °F
